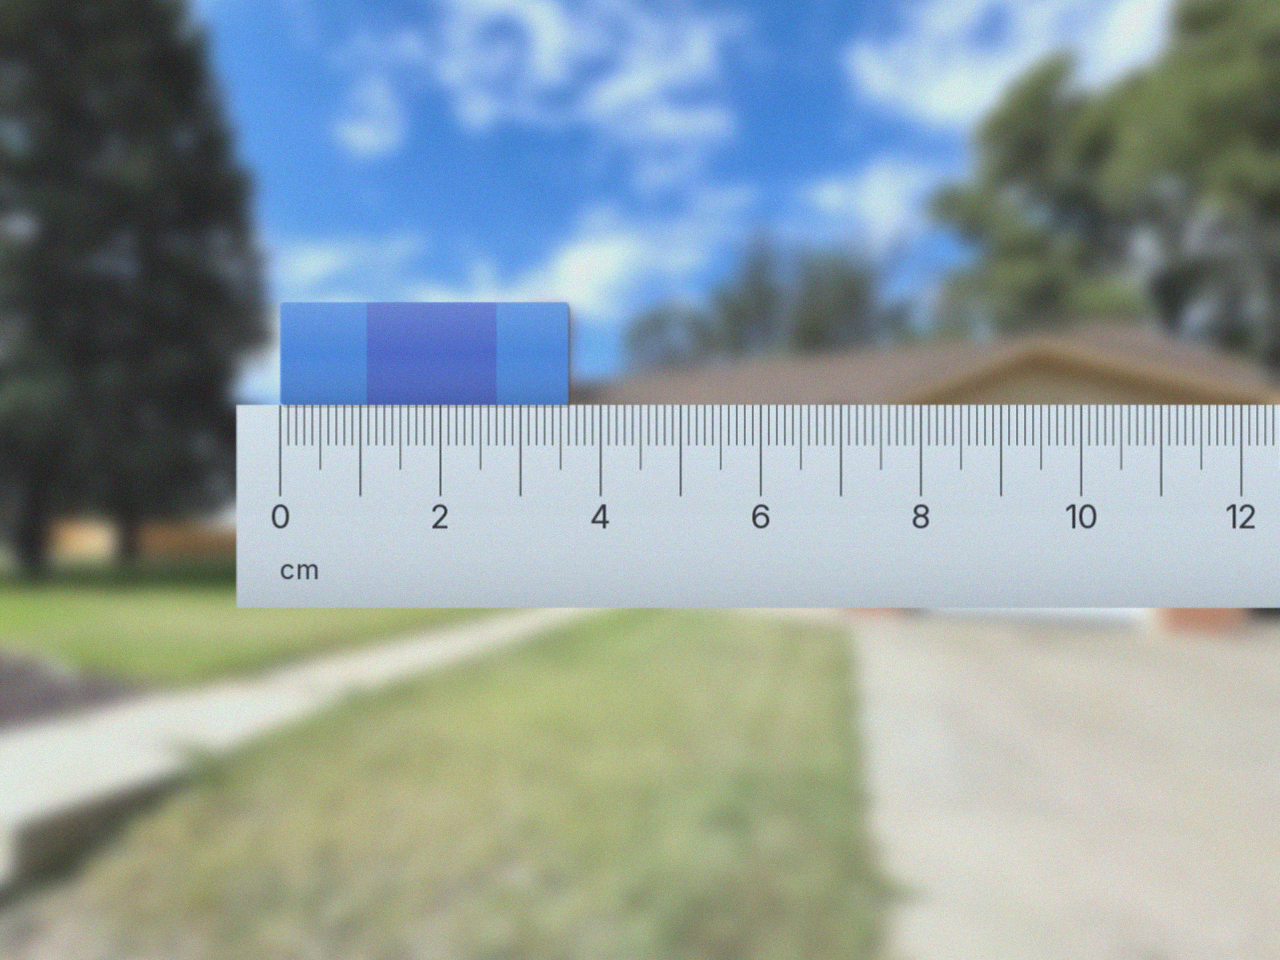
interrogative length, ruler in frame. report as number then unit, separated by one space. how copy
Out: 3.6 cm
